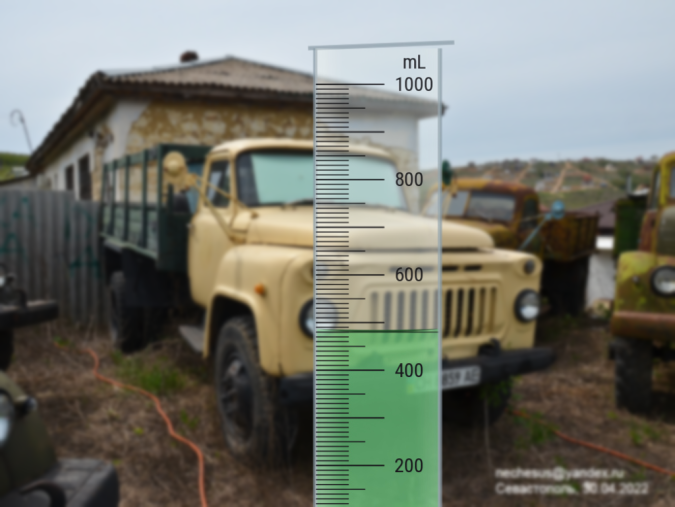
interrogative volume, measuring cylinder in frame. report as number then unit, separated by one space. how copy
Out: 480 mL
